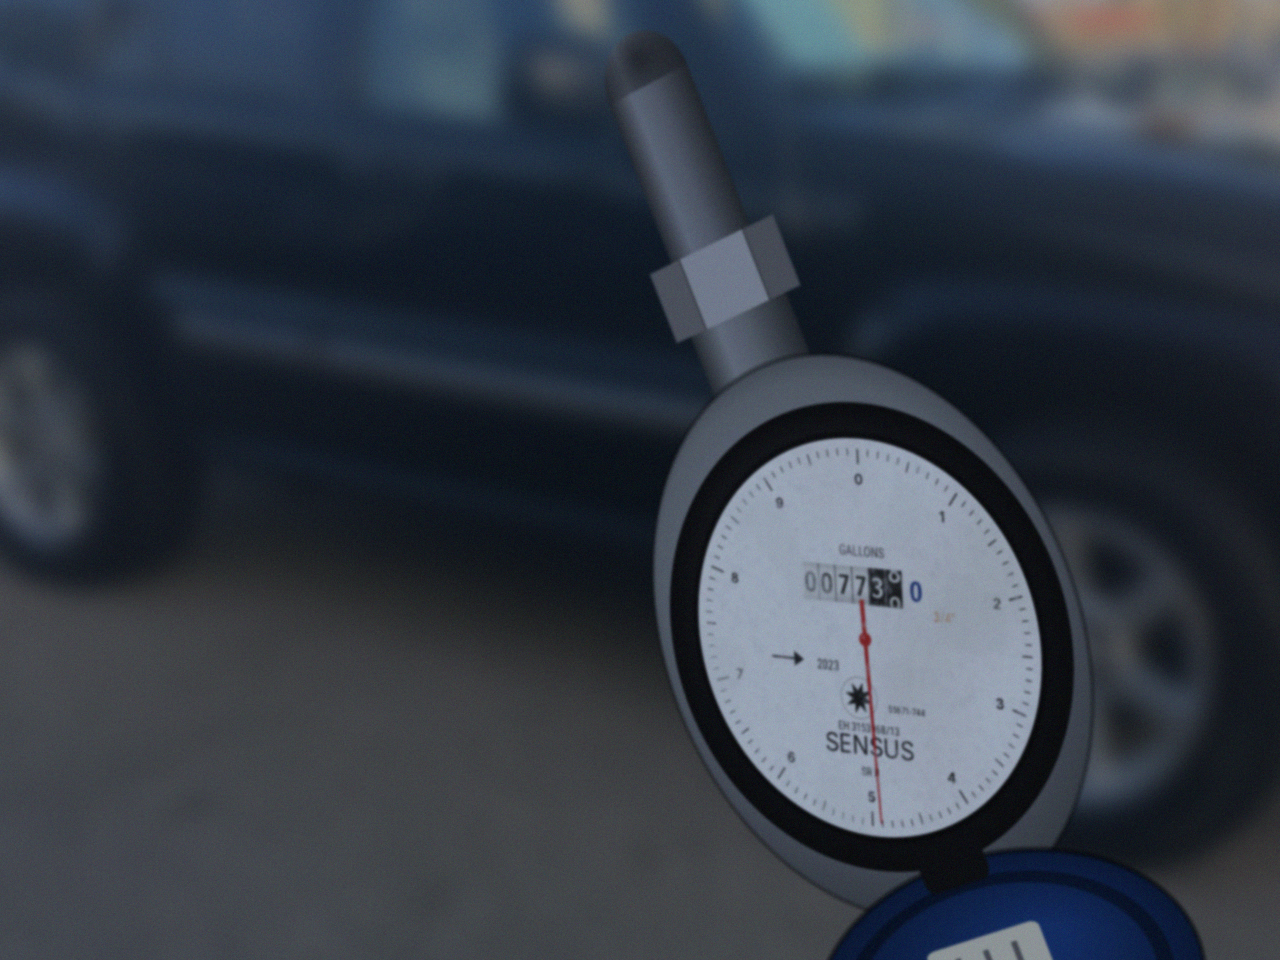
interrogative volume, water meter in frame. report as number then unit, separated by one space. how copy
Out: 77384.9 gal
